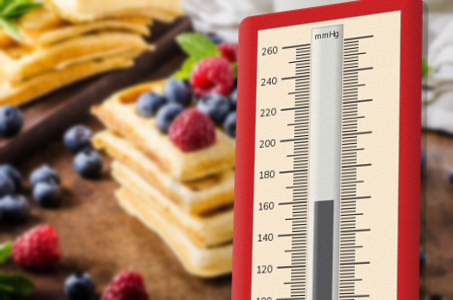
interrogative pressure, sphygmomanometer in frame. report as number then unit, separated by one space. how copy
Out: 160 mmHg
